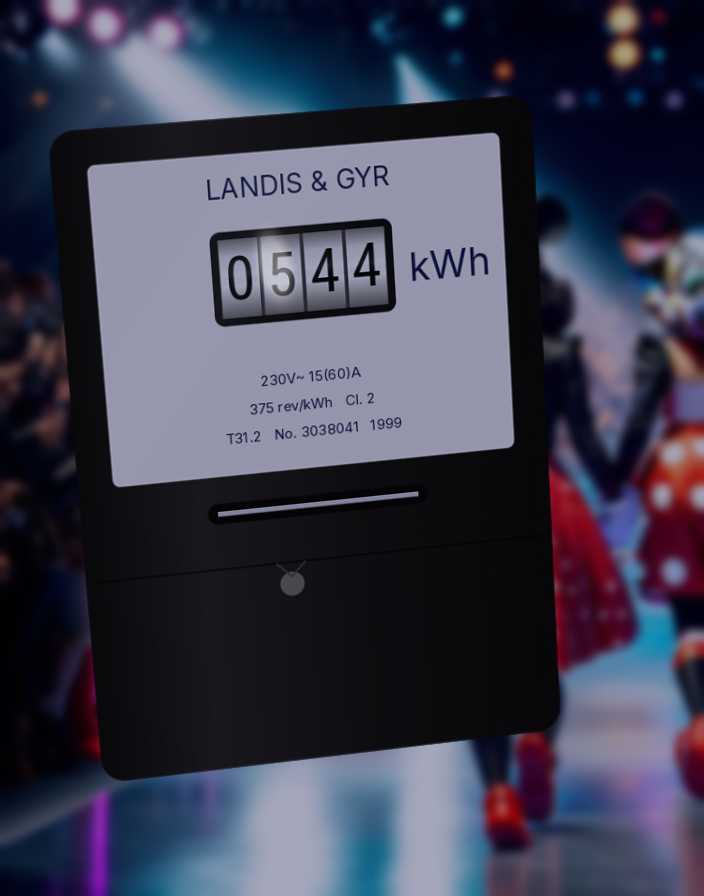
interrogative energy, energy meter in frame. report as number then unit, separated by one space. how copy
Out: 544 kWh
